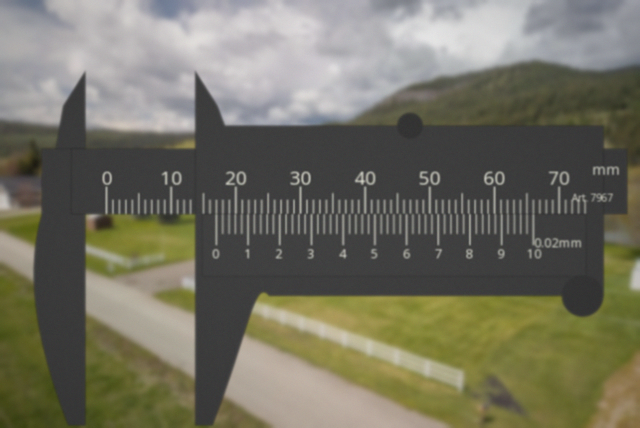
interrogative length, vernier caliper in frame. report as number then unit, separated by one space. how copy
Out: 17.0 mm
